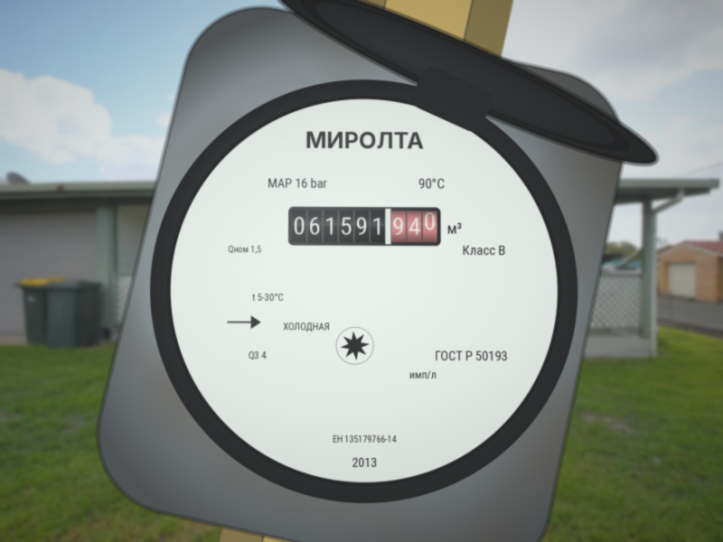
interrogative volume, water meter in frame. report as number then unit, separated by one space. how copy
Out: 61591.940 m³
